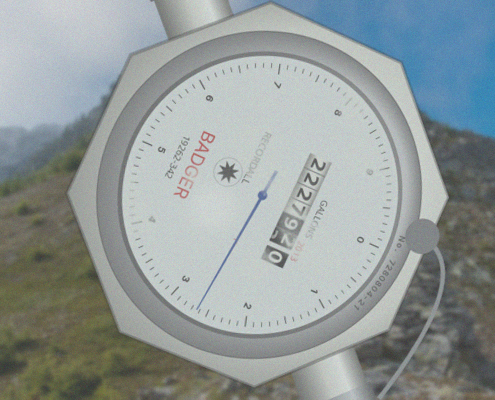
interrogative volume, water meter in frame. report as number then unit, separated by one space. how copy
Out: 2227922.6 gal
